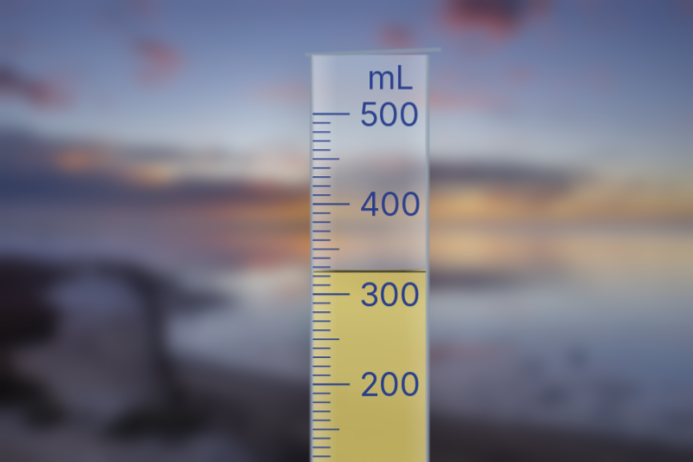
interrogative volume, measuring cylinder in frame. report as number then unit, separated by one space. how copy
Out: 325 mL
